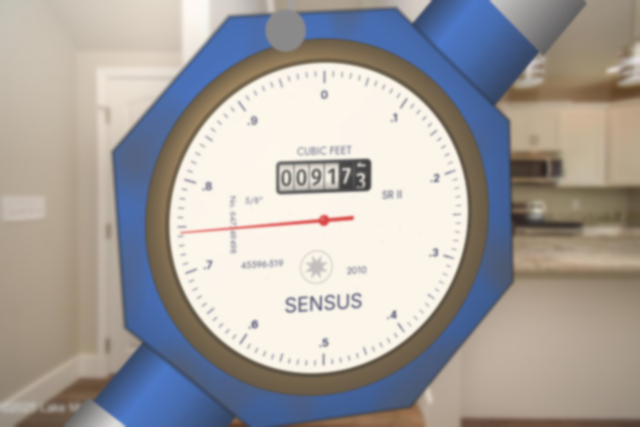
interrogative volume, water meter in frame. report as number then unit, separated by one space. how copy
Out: 9172.74 ft³
